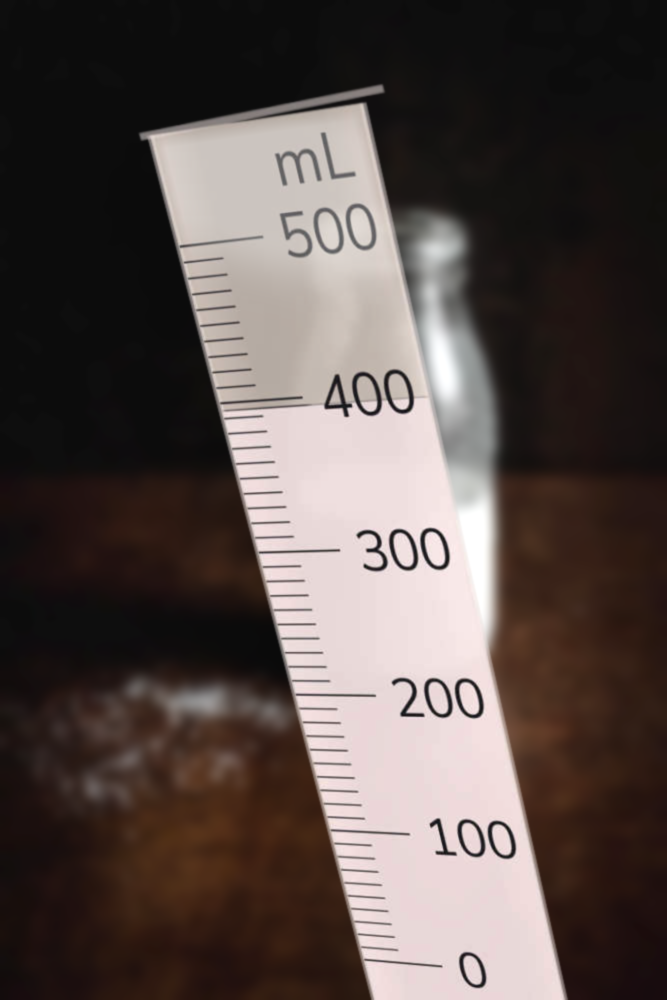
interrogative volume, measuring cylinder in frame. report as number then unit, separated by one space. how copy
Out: 395 mL
